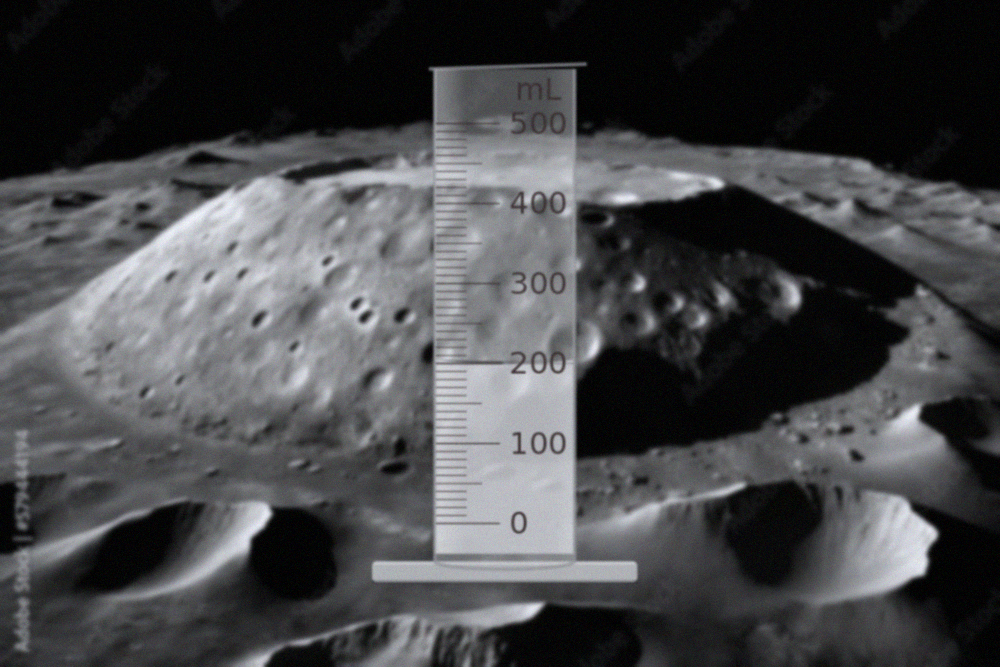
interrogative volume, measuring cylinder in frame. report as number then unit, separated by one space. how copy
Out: 200 mL
